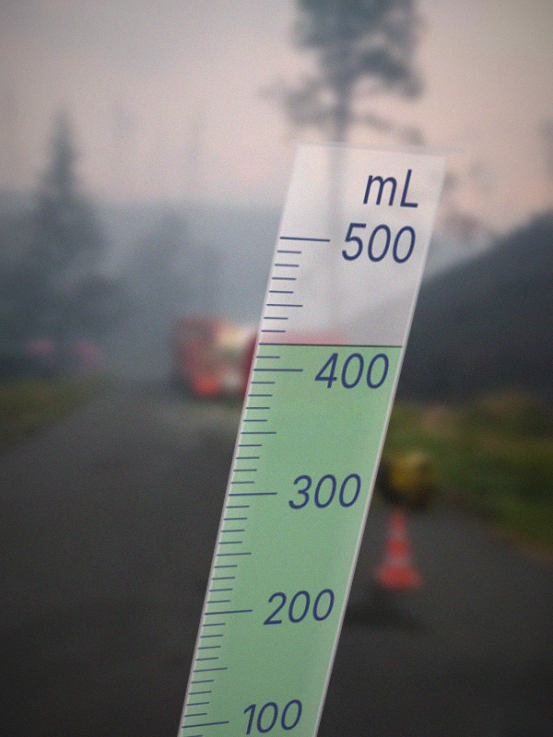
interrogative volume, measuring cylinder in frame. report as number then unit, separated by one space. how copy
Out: 420 mL
